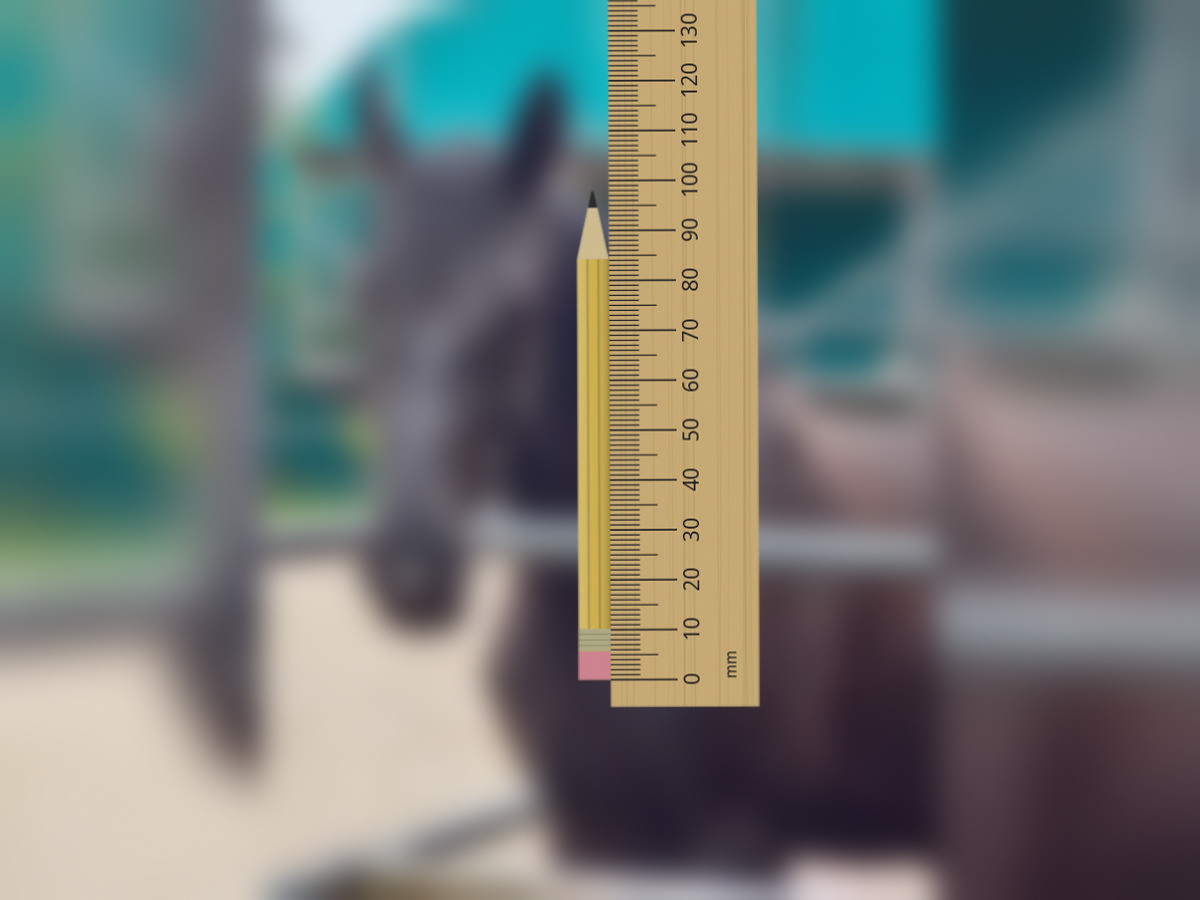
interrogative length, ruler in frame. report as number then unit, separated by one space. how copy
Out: 98 mm
